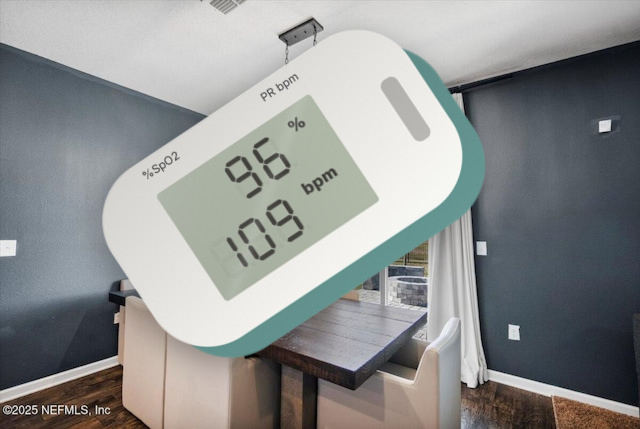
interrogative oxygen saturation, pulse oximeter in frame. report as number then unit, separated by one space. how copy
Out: 96 %
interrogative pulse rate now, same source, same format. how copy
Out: 109 bpm
